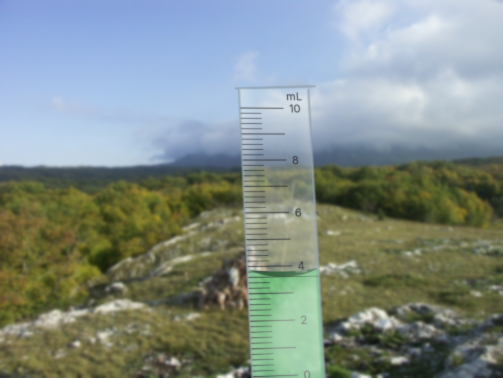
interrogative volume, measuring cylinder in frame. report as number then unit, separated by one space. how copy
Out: 3.6 mL
